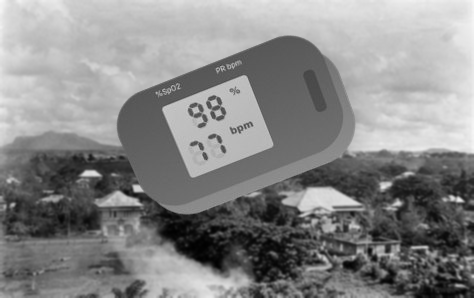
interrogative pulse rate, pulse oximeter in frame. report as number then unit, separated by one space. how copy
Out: 77 bpm
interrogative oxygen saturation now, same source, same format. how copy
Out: 98 %
